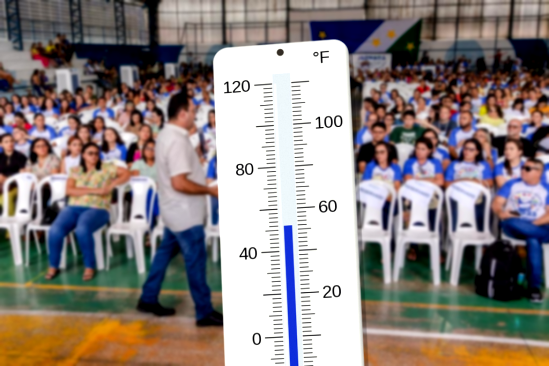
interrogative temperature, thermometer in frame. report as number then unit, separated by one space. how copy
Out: 52 °F
